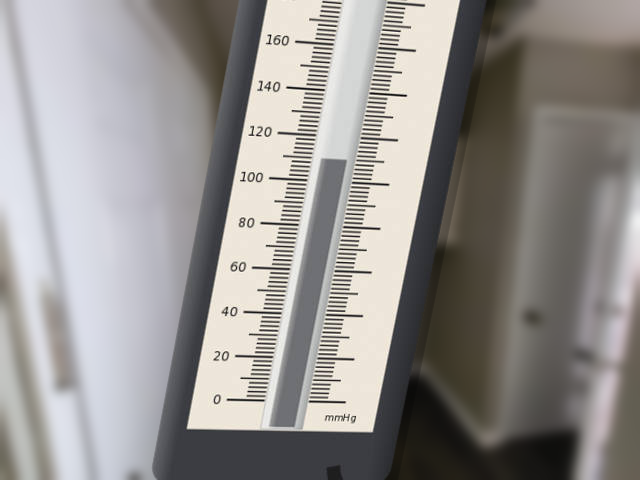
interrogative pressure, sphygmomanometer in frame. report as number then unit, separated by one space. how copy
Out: 110 mmHg
